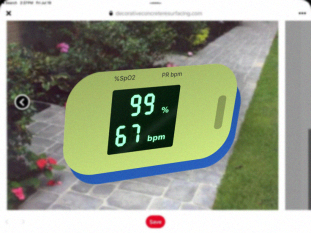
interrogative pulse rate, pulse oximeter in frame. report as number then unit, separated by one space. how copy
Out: 67 bpm
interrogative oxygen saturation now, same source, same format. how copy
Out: 99 %
